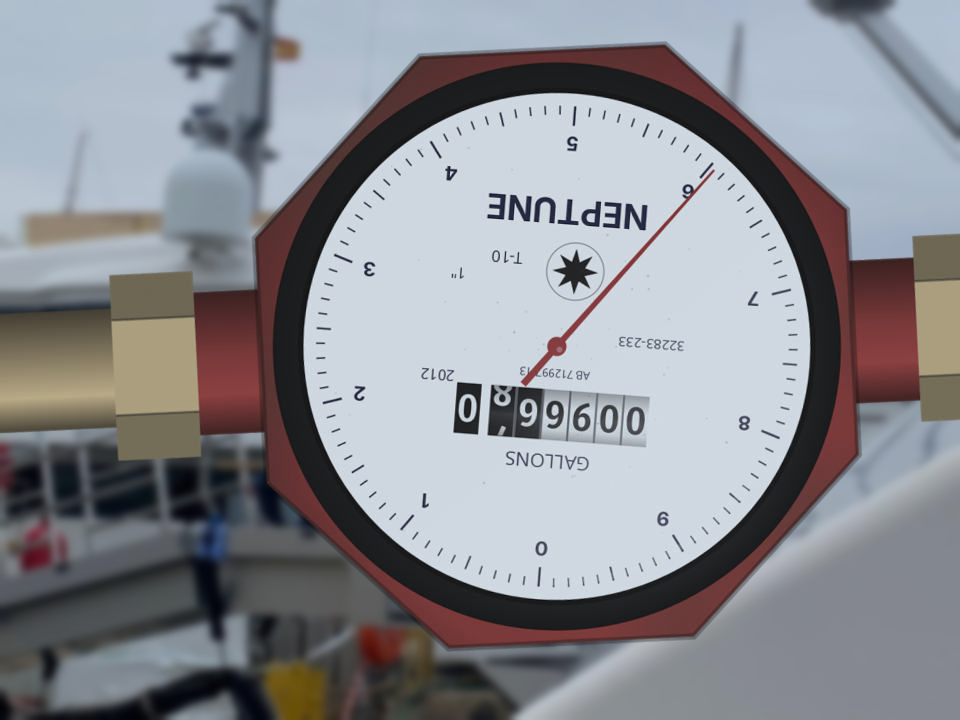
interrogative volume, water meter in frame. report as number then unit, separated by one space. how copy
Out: 96676.0 gal
